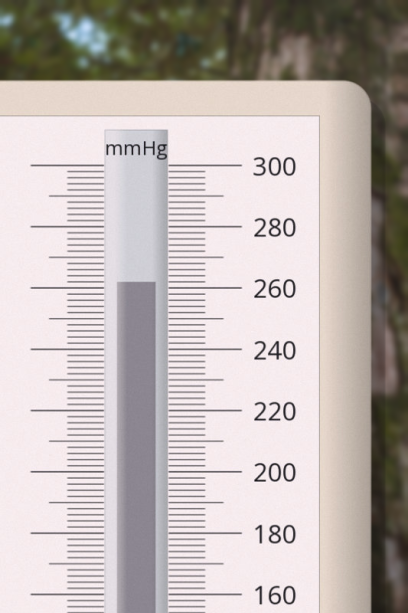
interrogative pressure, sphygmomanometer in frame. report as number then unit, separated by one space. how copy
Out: 262 mmHg
